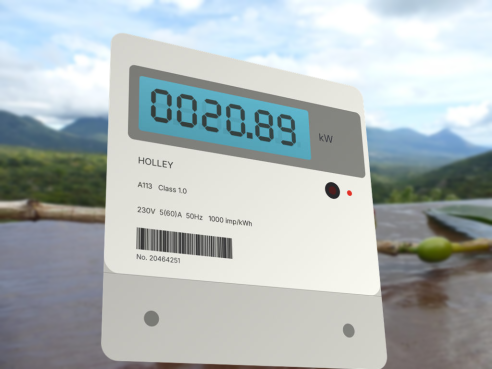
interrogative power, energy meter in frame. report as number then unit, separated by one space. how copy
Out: 20.89 kW
